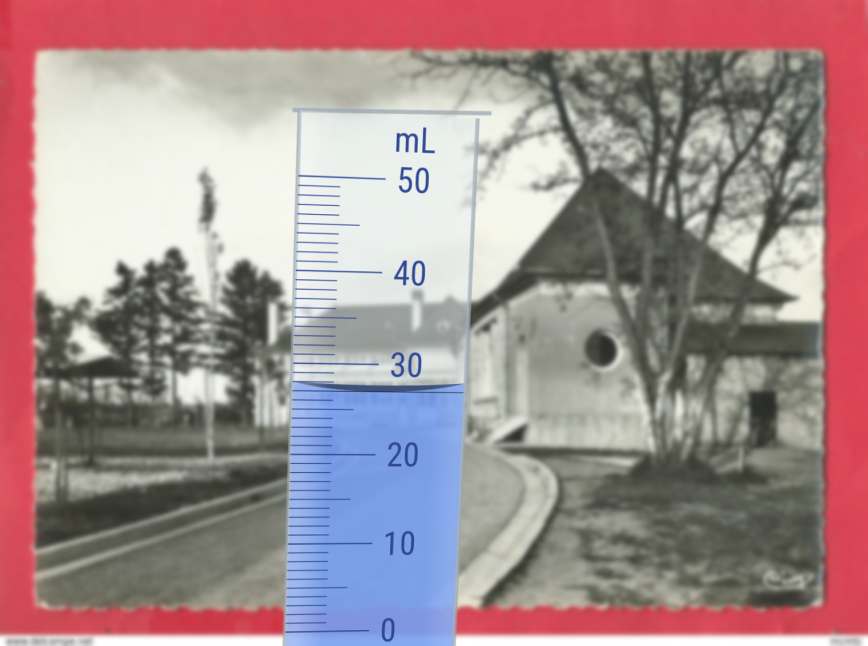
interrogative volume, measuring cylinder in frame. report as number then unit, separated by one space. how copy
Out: 27 mL
